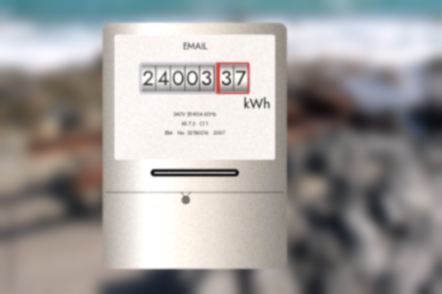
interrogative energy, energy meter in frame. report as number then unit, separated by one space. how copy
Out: 24003.37 kWh
